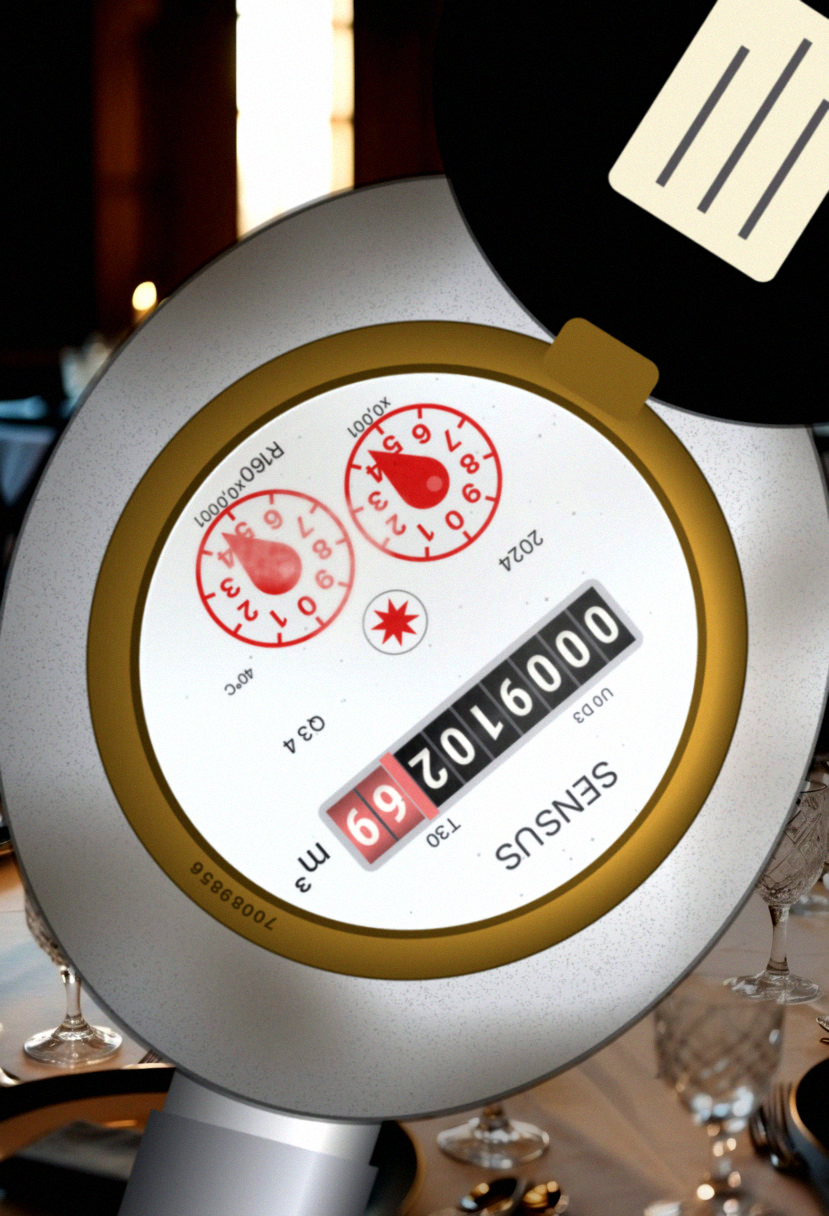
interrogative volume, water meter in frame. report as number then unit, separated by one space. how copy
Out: 9102.6944 m³
